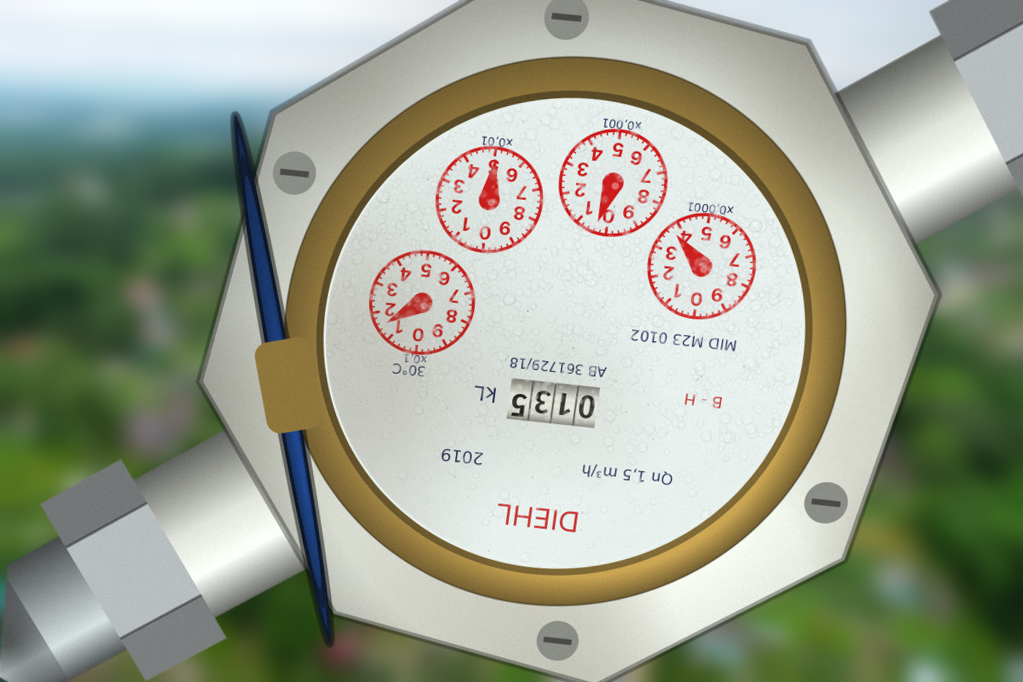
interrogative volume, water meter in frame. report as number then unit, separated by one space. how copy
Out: 135.1503 kL
